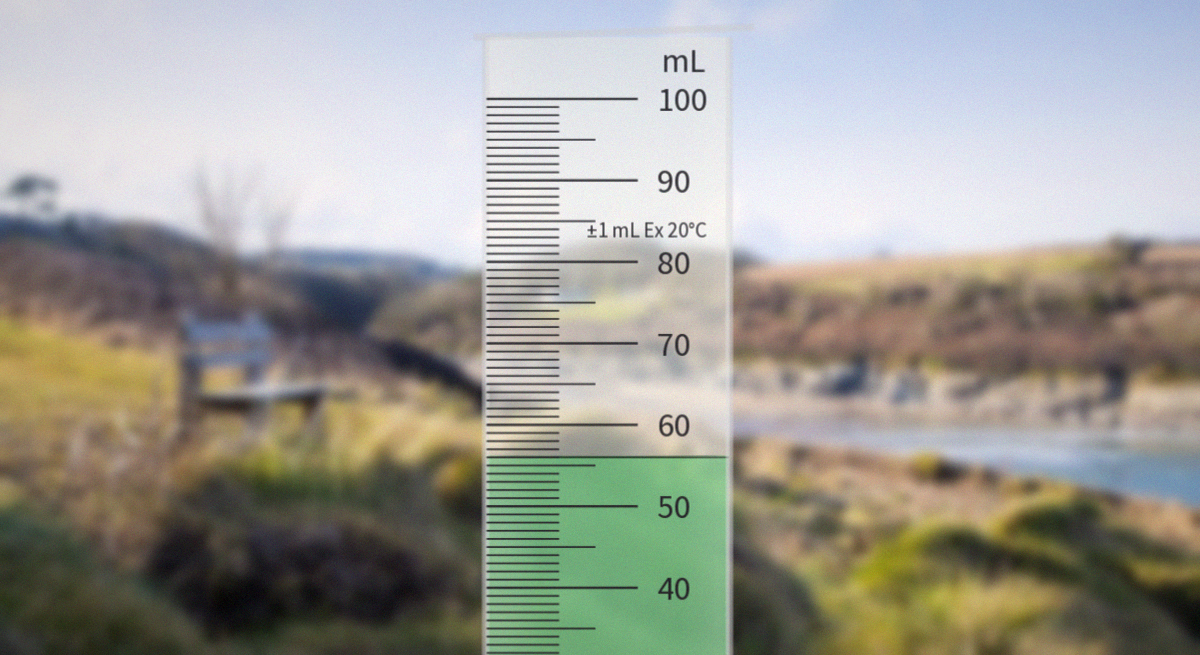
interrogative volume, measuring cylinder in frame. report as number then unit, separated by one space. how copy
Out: 56 mL
